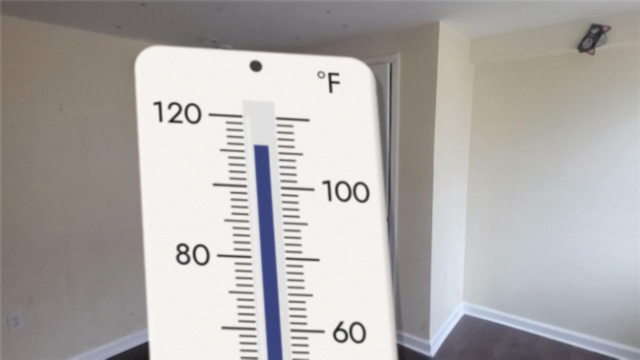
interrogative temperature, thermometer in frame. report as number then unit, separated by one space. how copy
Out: 112 °F
